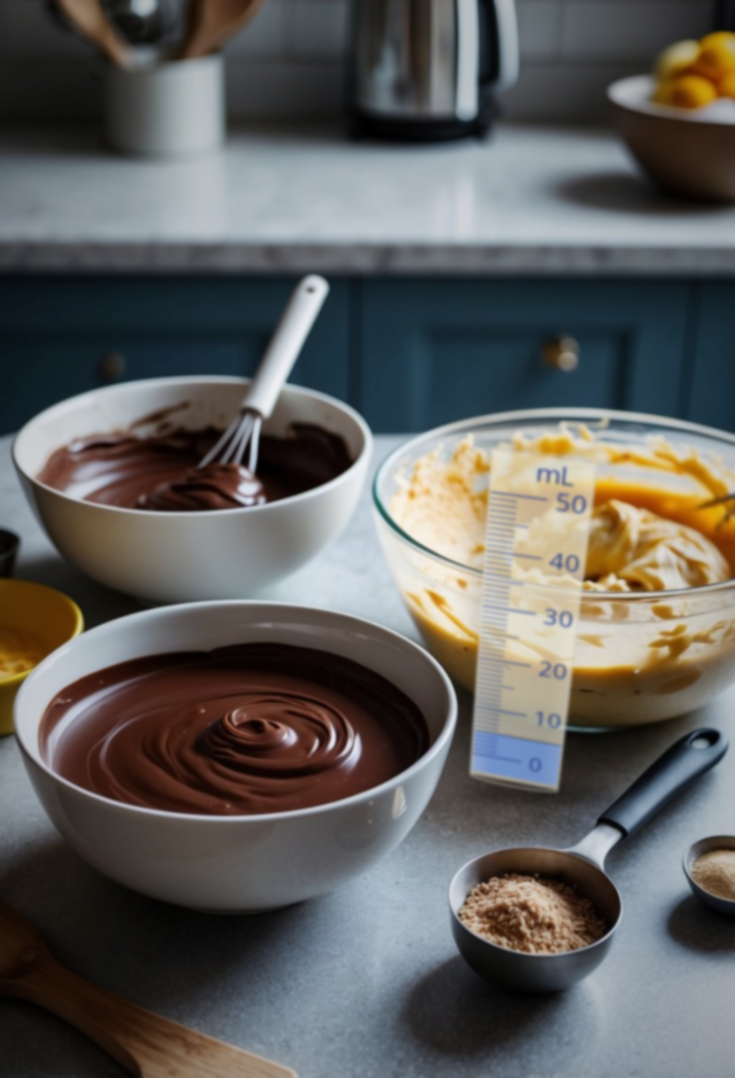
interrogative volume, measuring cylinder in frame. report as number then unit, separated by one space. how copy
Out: 5 mL
